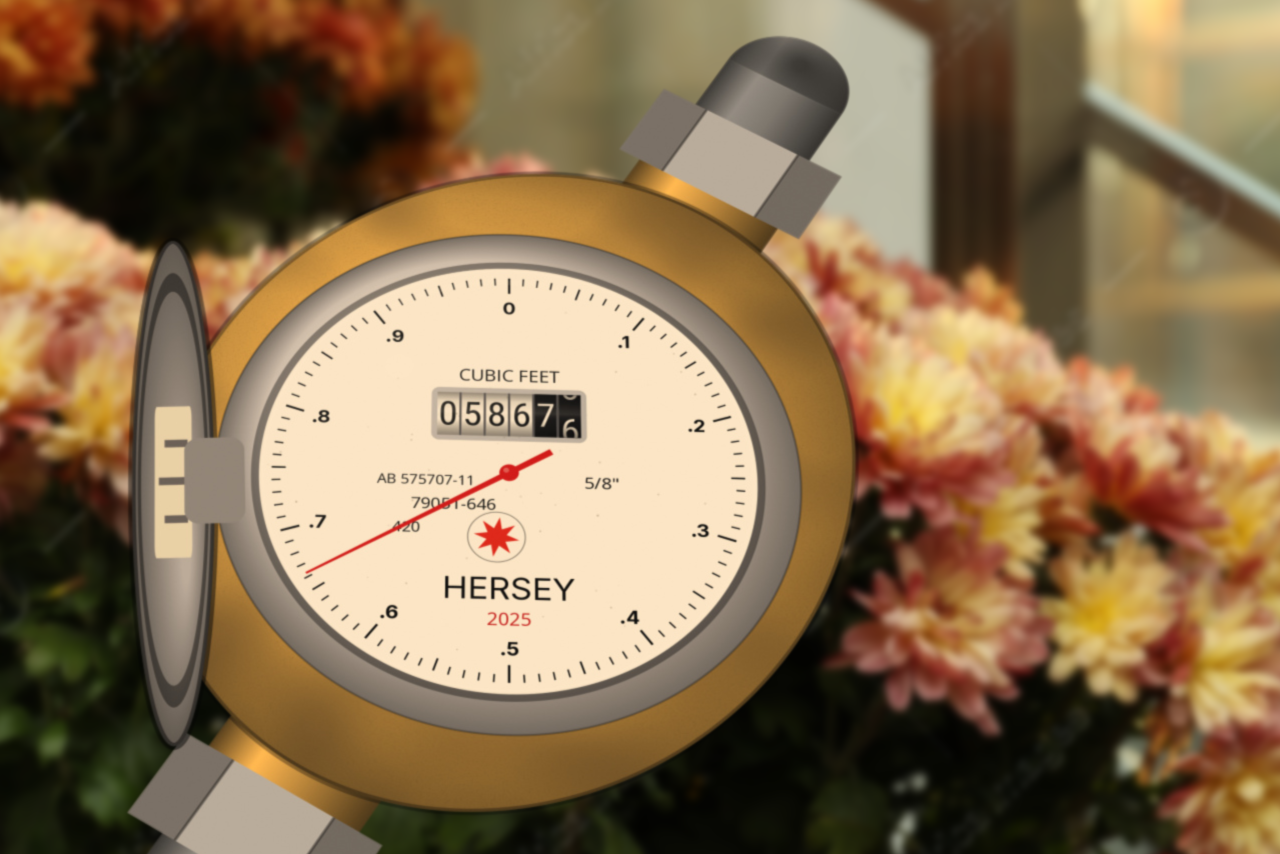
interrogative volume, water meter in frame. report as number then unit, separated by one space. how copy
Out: 58675.66 ft³
